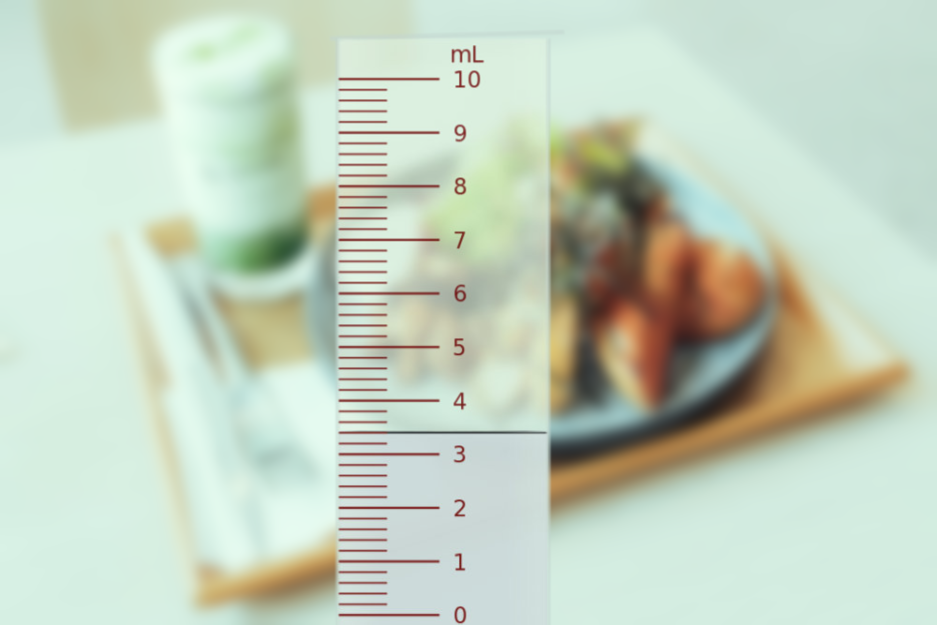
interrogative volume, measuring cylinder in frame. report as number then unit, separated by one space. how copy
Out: 3.4 mL
